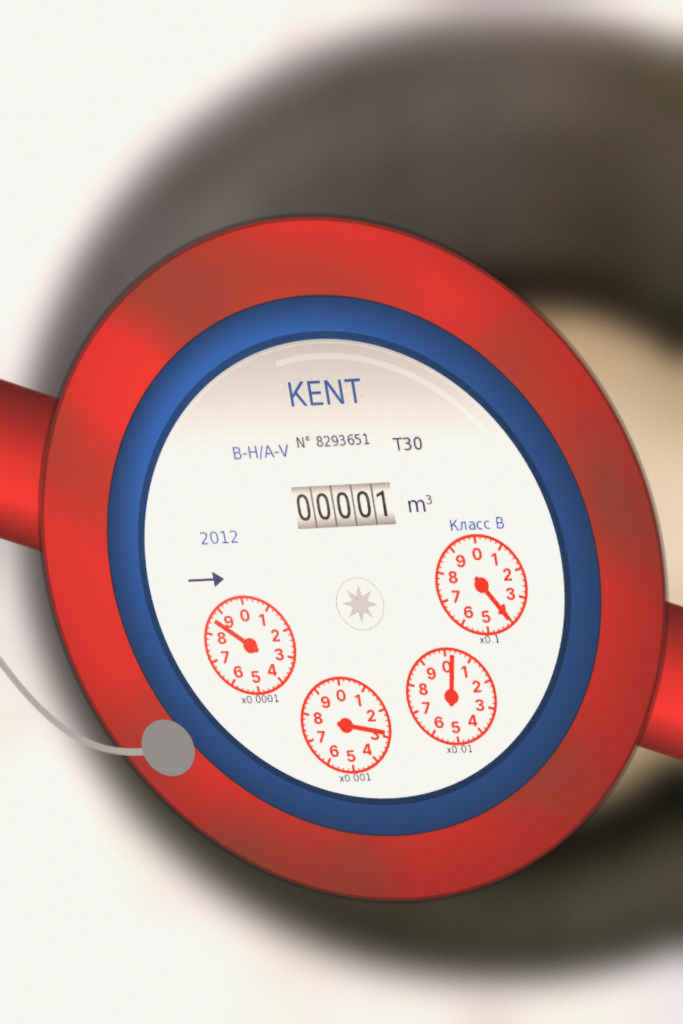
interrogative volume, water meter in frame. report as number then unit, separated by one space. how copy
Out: 1.4028 m³
